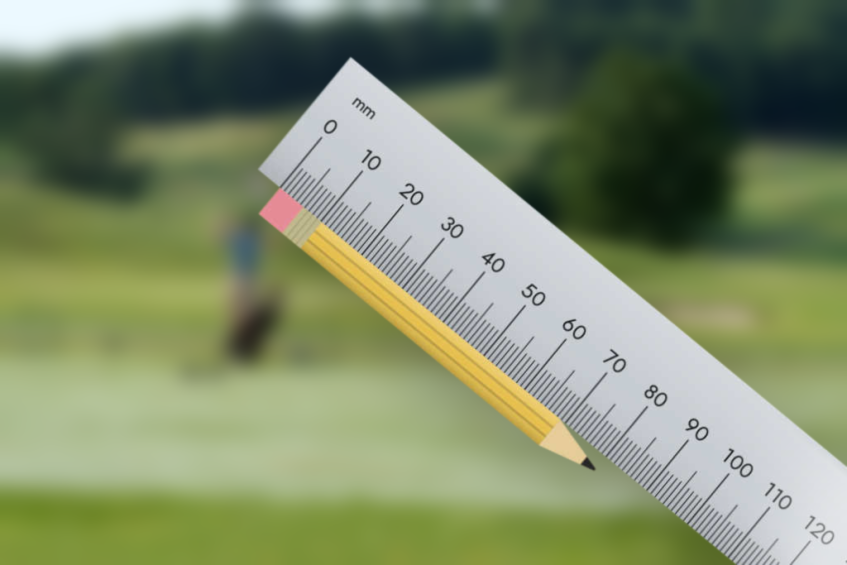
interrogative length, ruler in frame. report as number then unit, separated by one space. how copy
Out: 80 mm
